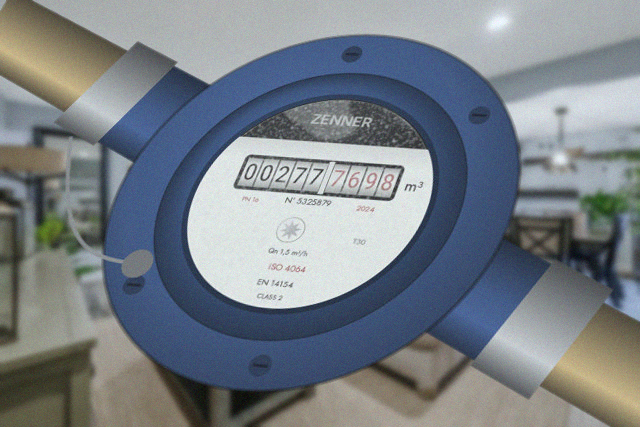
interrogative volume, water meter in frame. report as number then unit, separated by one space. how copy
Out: 277.7698 m³
